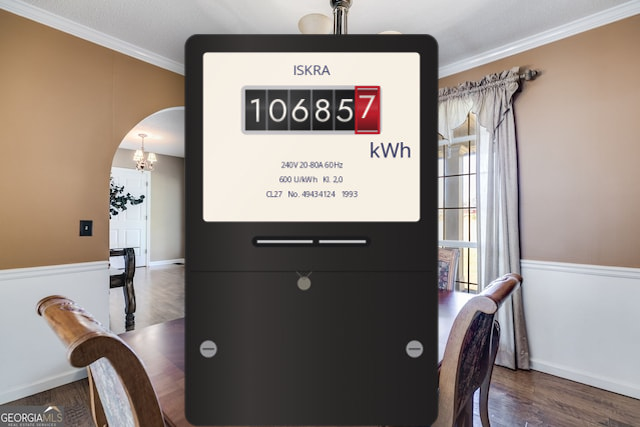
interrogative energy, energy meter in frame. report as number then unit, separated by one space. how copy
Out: 10685.7 kWh
